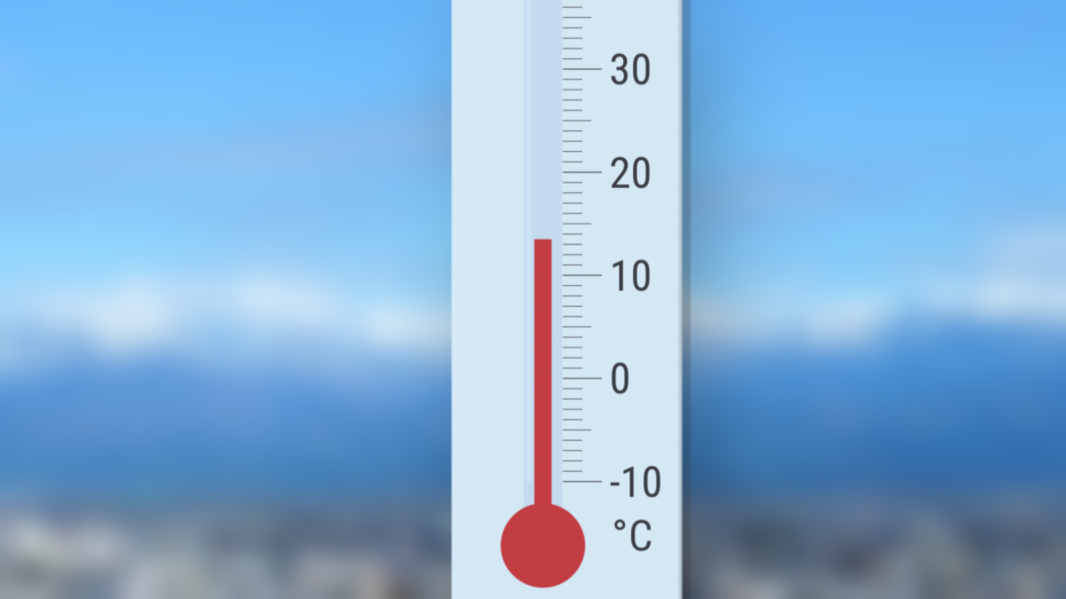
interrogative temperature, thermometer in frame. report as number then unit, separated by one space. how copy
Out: 13.5 °C
